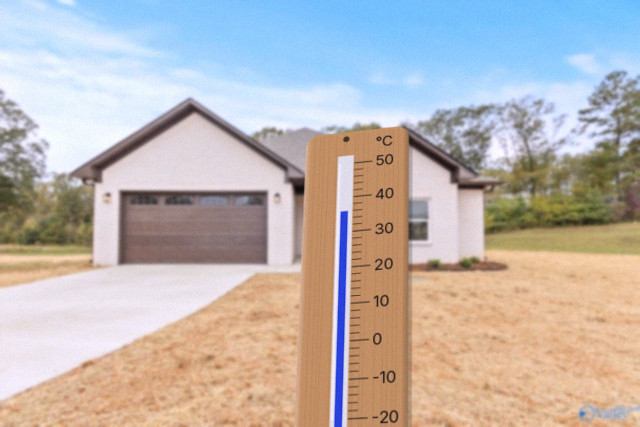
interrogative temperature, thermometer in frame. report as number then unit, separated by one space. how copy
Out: 36 °C
